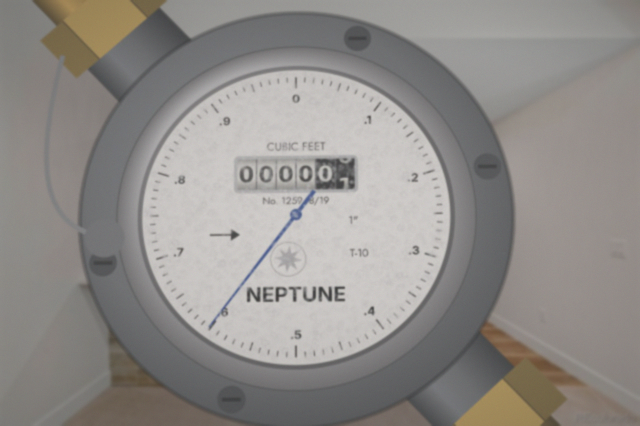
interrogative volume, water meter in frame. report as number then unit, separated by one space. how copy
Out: 0.60 ft³
